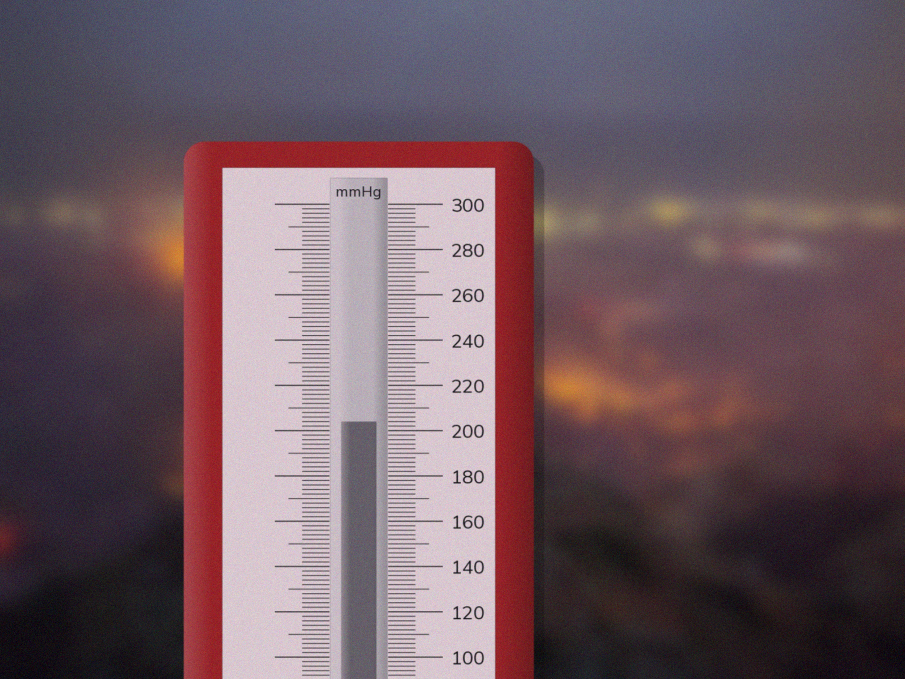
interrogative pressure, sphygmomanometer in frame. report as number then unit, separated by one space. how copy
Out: 204 mmHg
